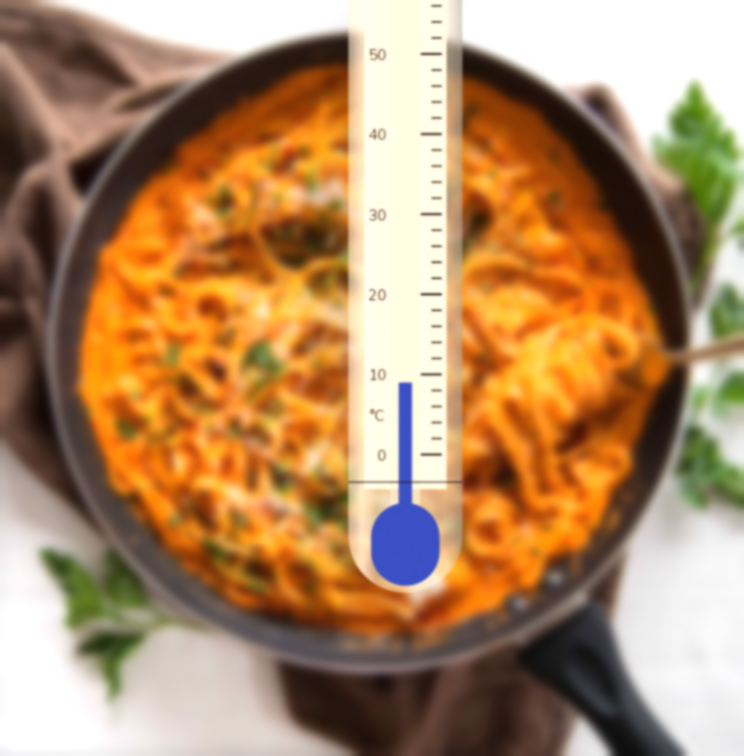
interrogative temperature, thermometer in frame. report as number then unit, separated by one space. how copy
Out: 9 °C
